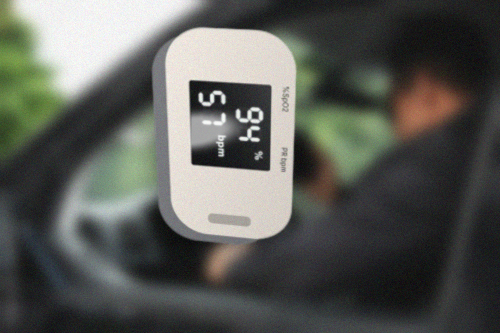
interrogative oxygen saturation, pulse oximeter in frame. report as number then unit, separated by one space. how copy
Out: 94 %
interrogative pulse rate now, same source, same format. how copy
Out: 57 bpm
